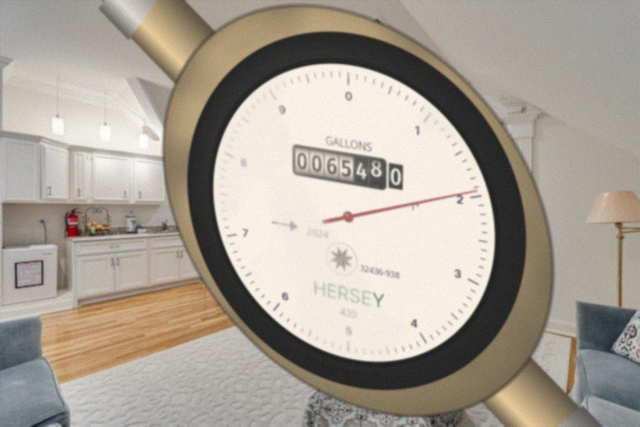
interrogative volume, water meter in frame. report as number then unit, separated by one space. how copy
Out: 65481.9 gal
